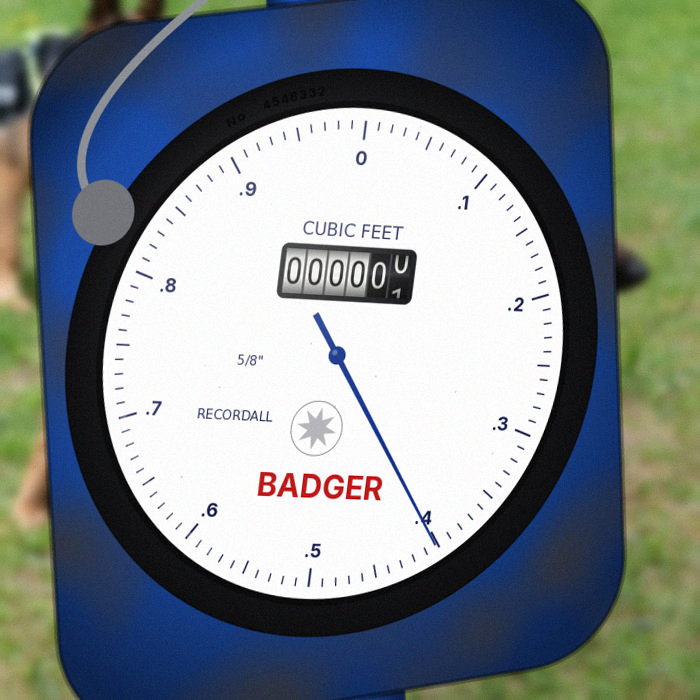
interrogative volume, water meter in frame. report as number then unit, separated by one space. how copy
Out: 0.40 ft³
